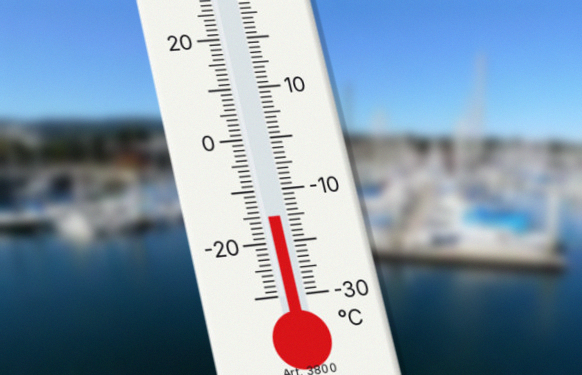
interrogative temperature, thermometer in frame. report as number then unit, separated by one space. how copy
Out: -15 °C
